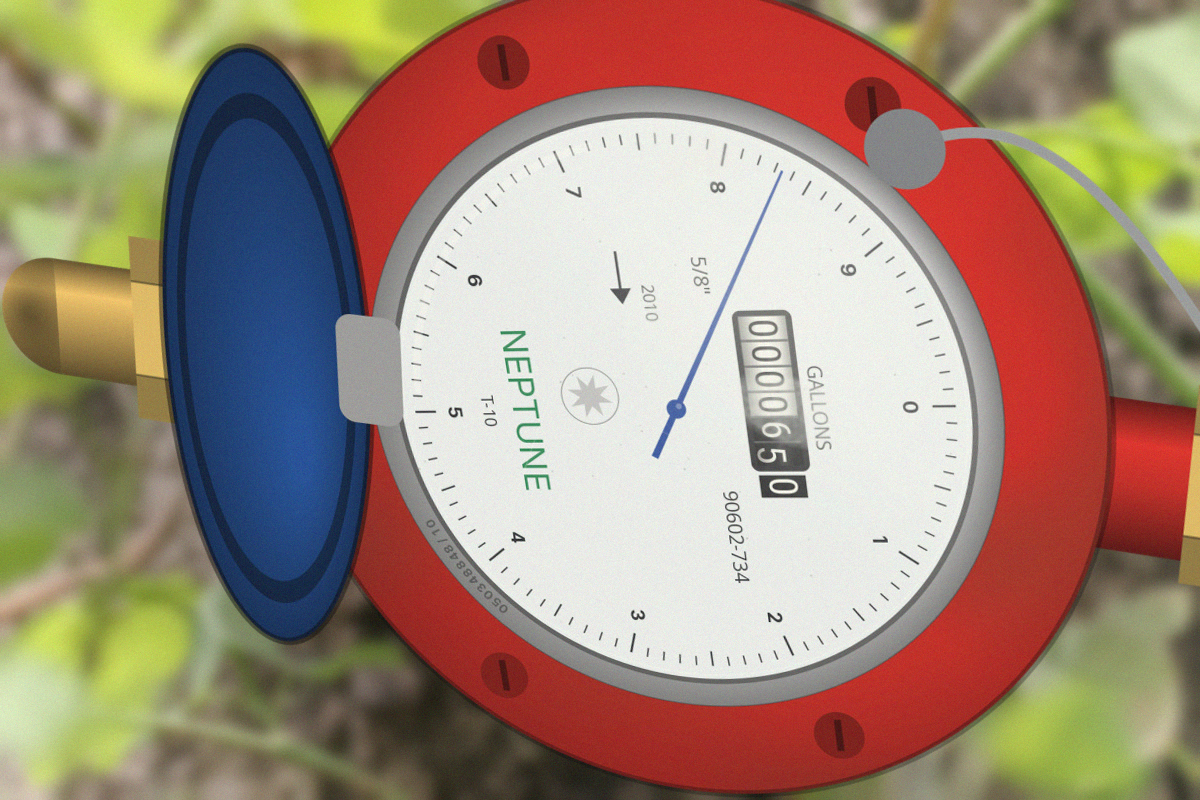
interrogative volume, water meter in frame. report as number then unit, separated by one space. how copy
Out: 648.3 gal
